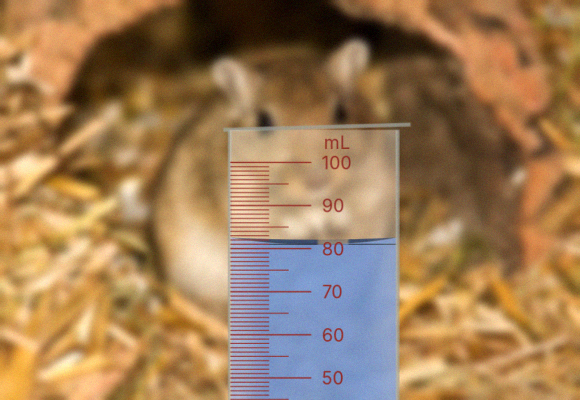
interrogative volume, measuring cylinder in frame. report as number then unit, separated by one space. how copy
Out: 81 mL
